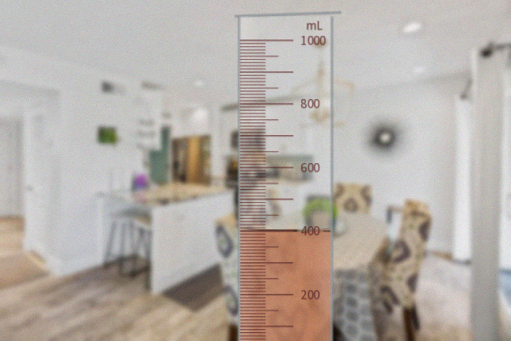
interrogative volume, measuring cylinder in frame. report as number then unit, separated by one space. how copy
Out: 400 mL
